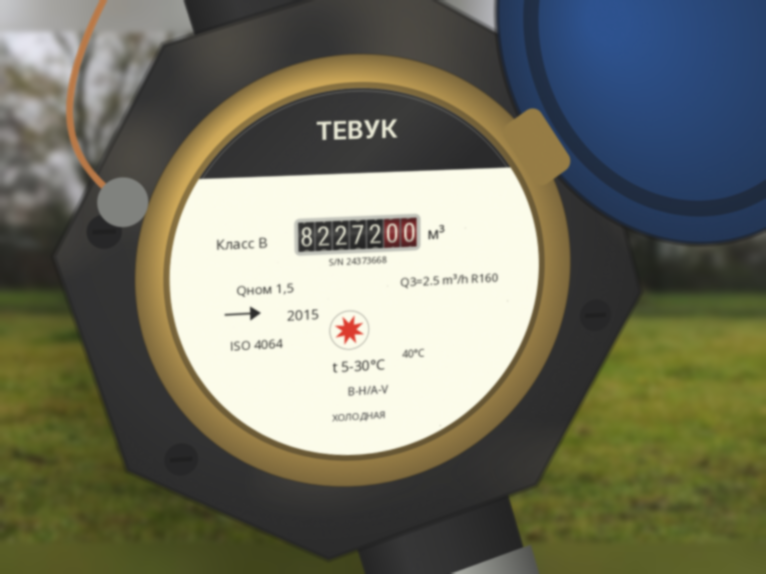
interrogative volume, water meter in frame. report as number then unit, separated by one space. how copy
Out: 82272.00 m³
